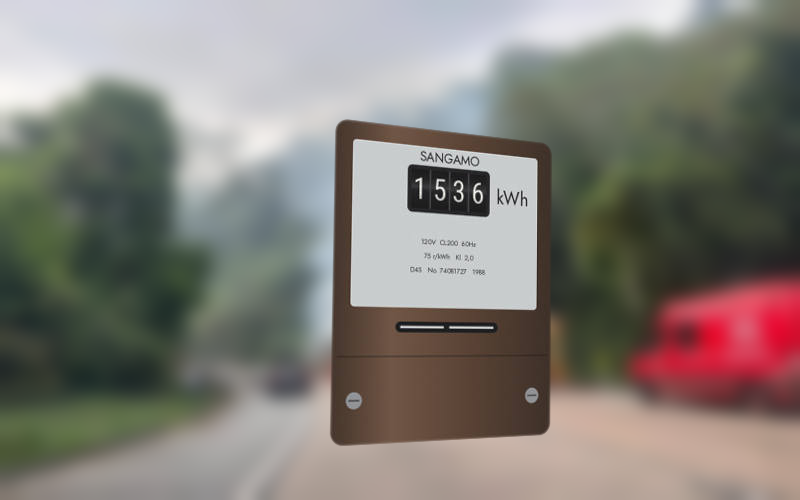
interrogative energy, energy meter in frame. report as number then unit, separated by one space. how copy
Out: 1536 kWh
